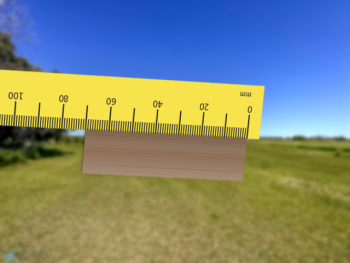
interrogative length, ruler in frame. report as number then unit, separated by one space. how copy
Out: 70 mm
